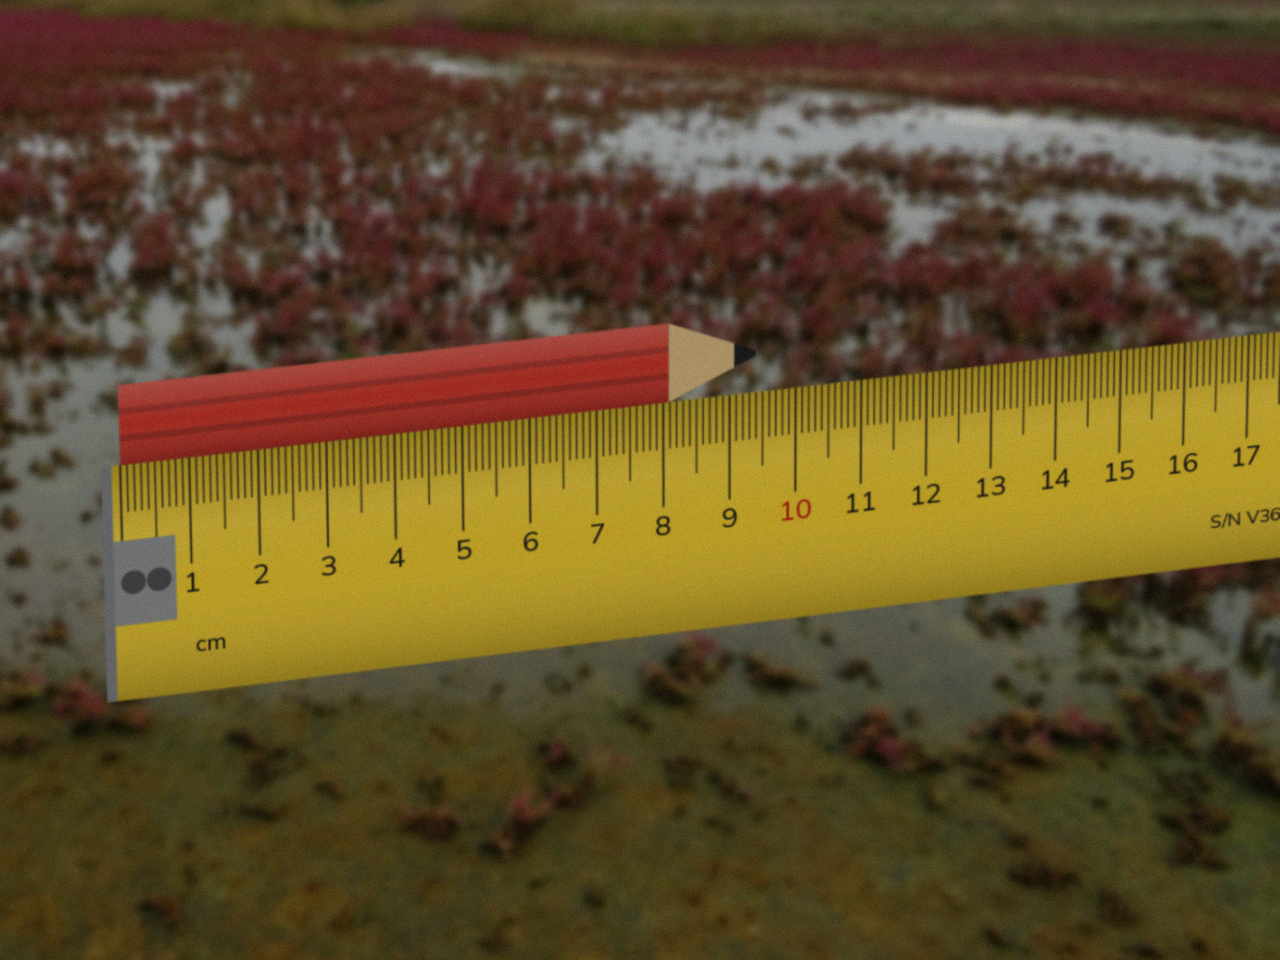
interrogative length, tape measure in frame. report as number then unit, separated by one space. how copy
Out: 9.4 cm
